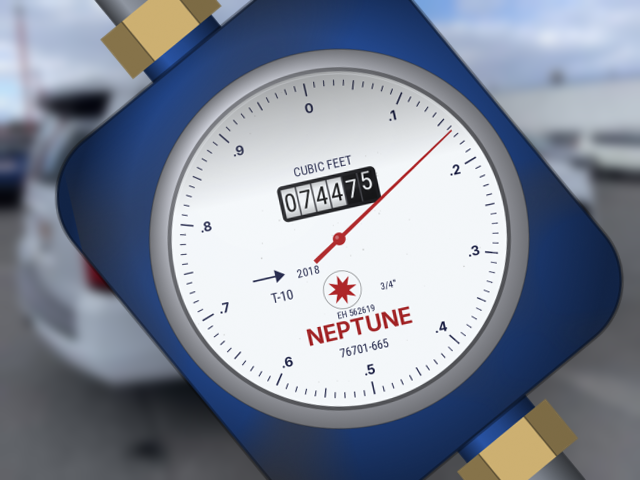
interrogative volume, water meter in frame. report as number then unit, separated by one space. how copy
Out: 74475.16 ft³
